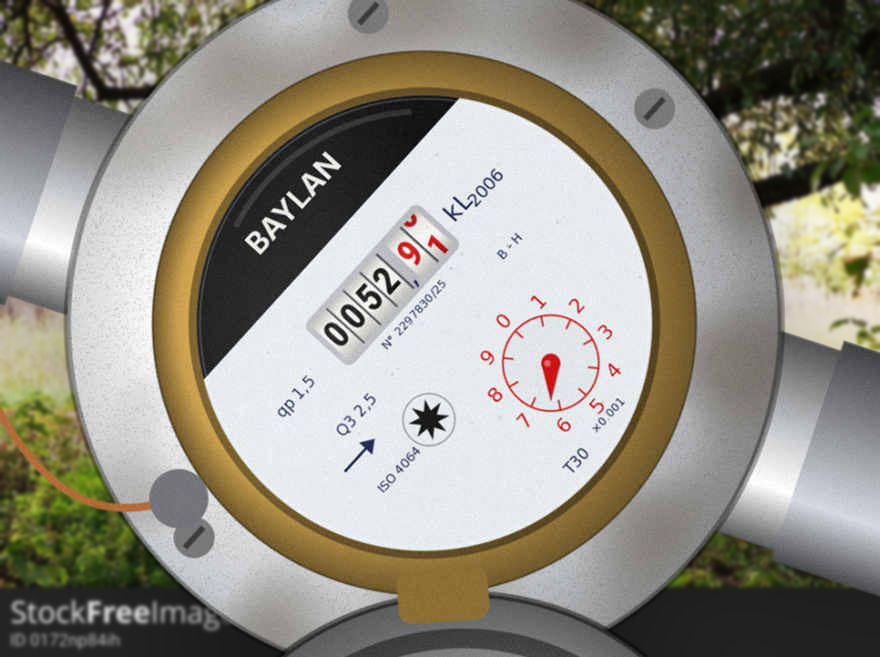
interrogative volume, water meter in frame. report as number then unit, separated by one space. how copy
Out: 52.906 kL
